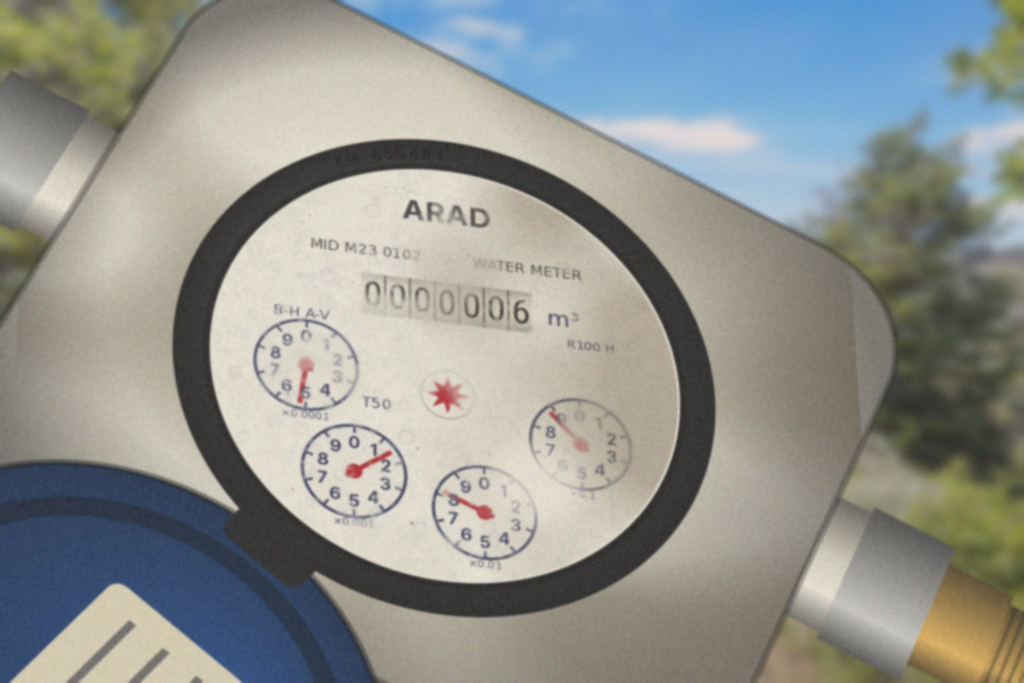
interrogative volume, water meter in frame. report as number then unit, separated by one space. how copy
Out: 6.8815 m³
